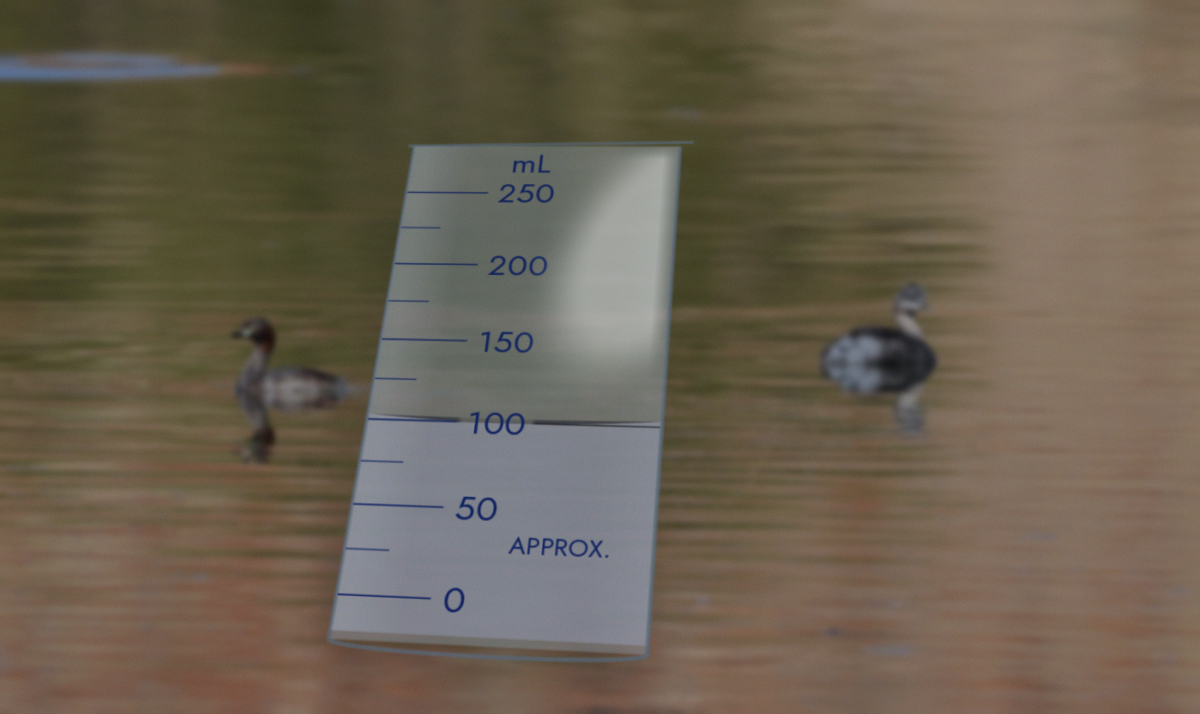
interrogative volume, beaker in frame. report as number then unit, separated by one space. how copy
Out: 100 mL
